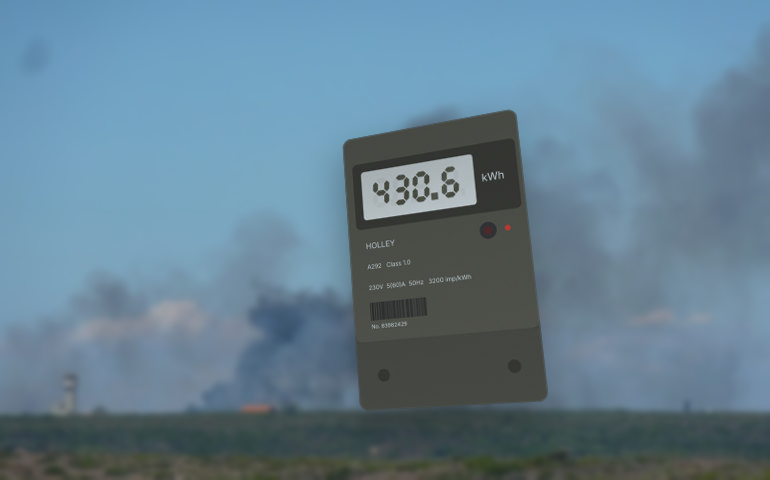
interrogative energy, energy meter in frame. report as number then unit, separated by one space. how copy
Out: 430.6 kWh
